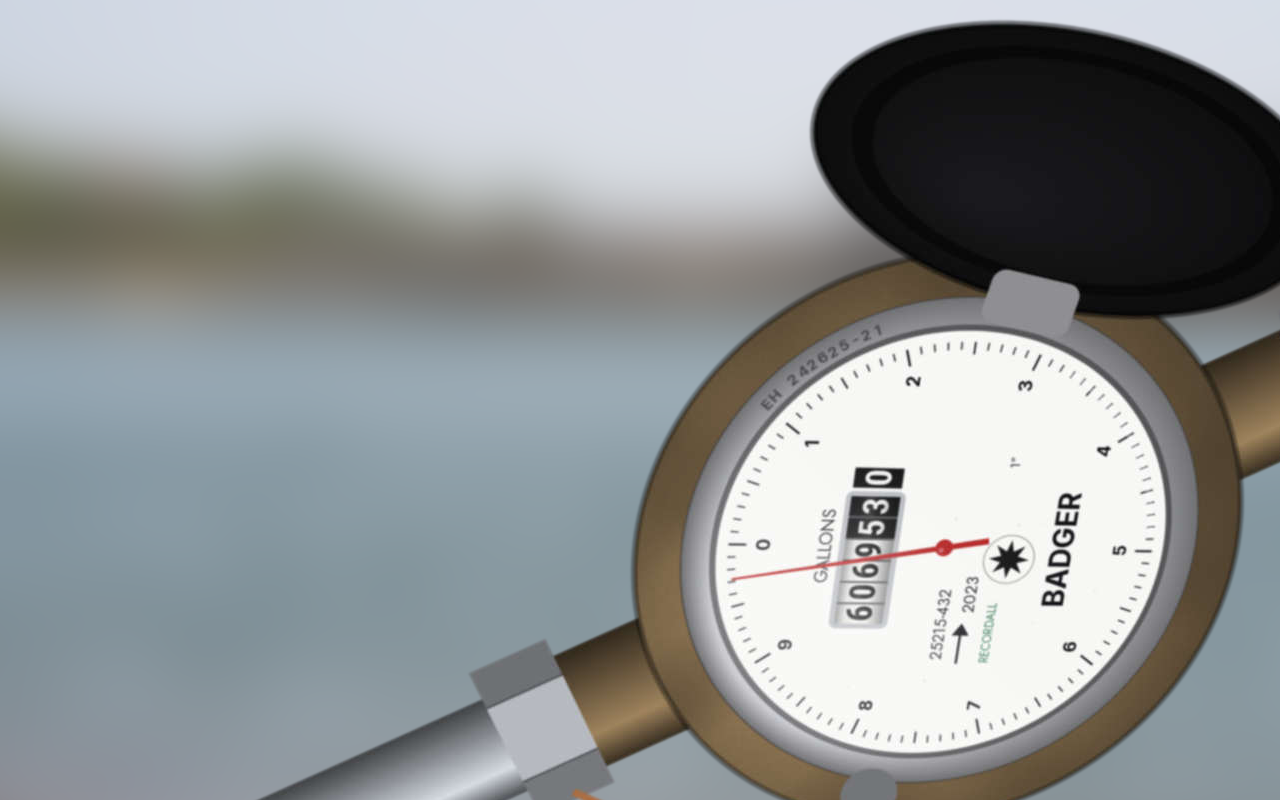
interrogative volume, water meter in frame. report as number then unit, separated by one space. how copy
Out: 6069529.7 gal
